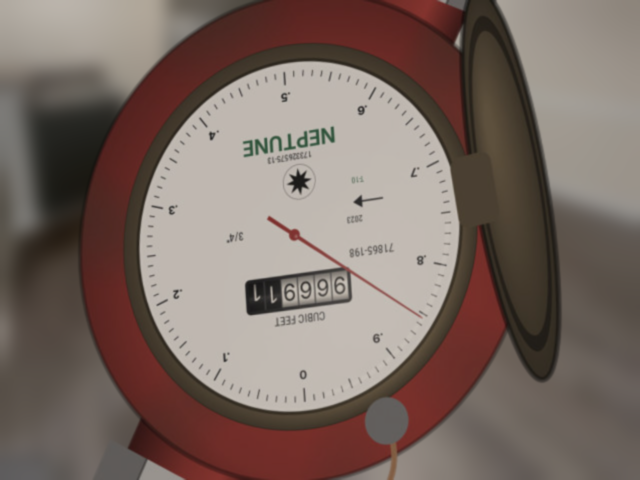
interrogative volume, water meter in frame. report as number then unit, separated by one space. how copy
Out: 966910.85 ft³
